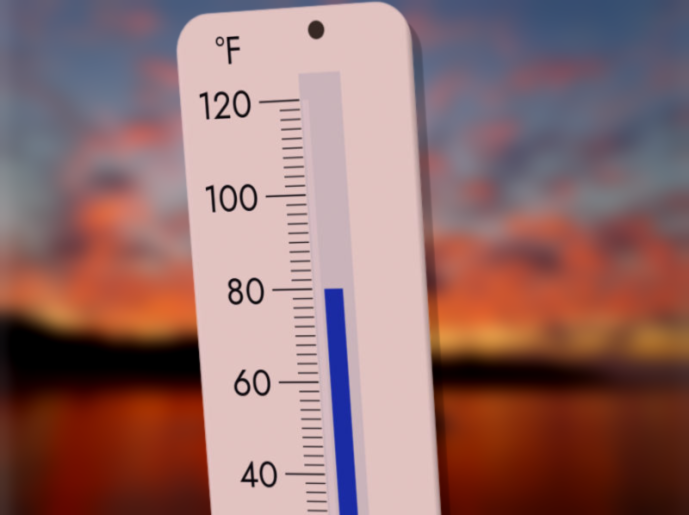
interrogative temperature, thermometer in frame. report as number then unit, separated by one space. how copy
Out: 80 °F
